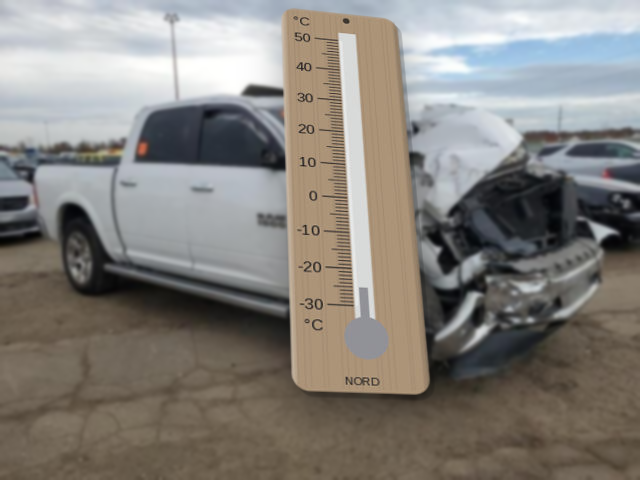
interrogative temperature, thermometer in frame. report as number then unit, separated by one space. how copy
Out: -25 °C
